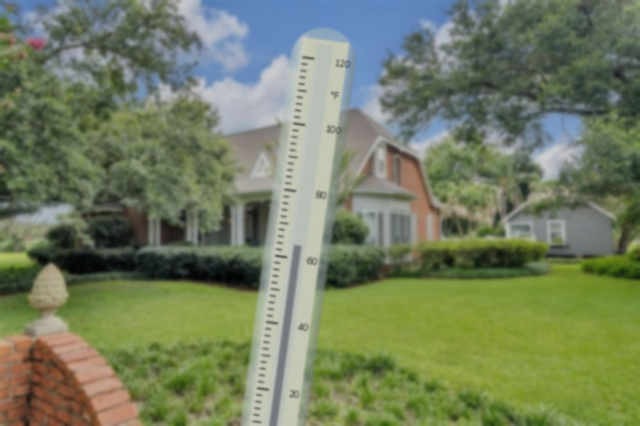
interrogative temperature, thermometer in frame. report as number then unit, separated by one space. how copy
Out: 64 °F
